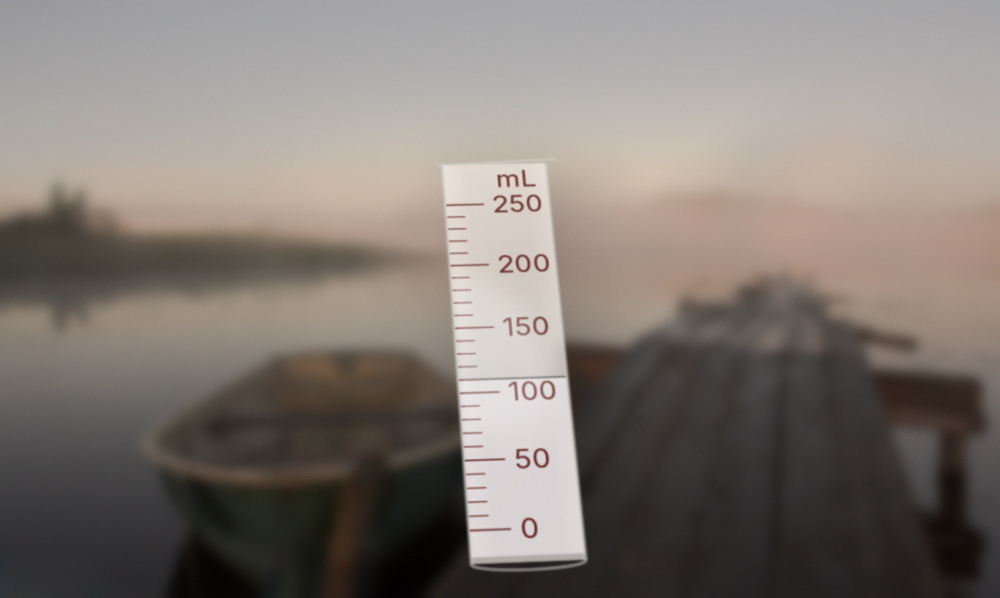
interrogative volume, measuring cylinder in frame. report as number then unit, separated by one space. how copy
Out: 110 mL
